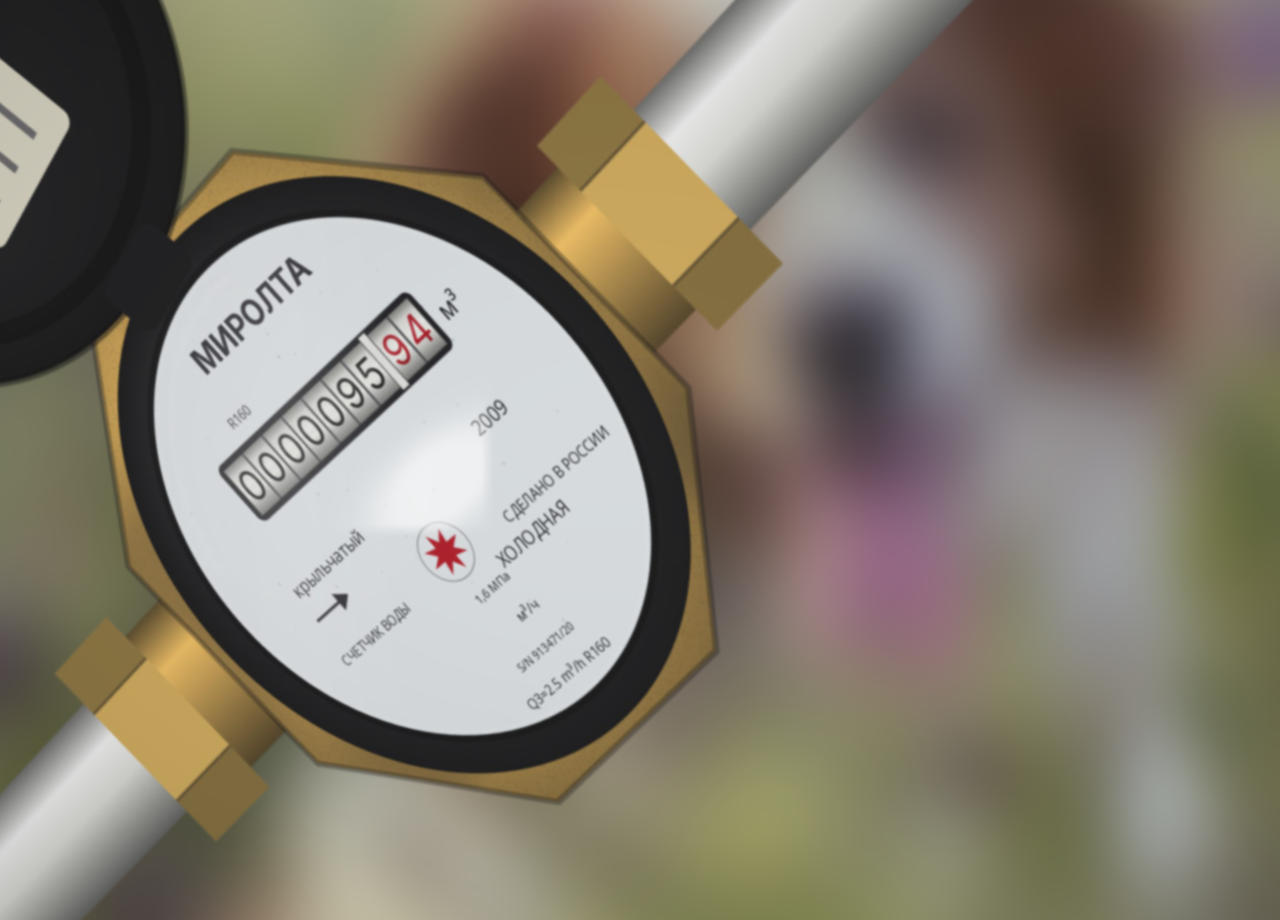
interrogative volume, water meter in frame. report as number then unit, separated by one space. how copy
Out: 95.94 m³
